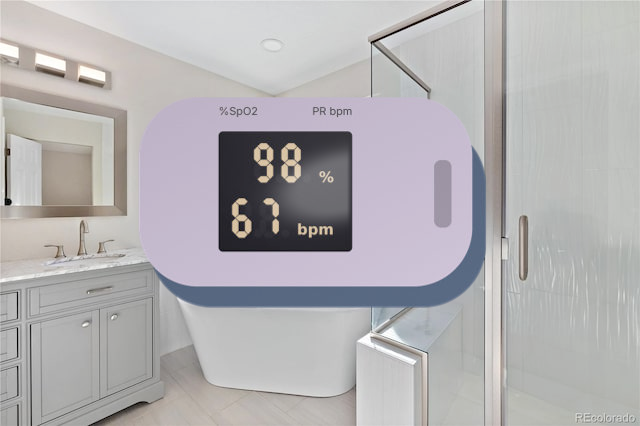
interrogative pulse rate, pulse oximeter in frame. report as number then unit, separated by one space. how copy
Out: 67 bpm
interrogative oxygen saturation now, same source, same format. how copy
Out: 98 %
